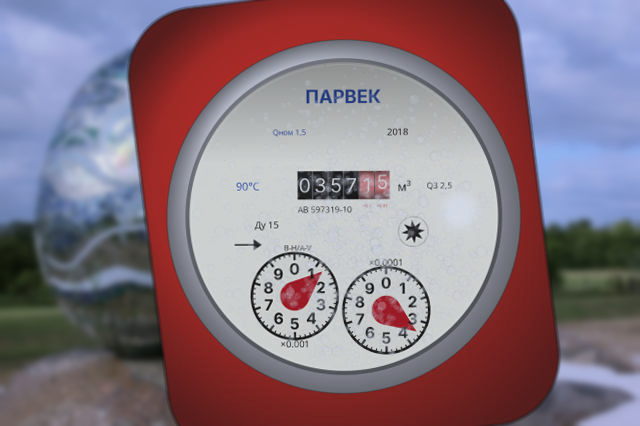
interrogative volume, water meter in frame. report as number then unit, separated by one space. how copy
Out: 357.1513 m³
